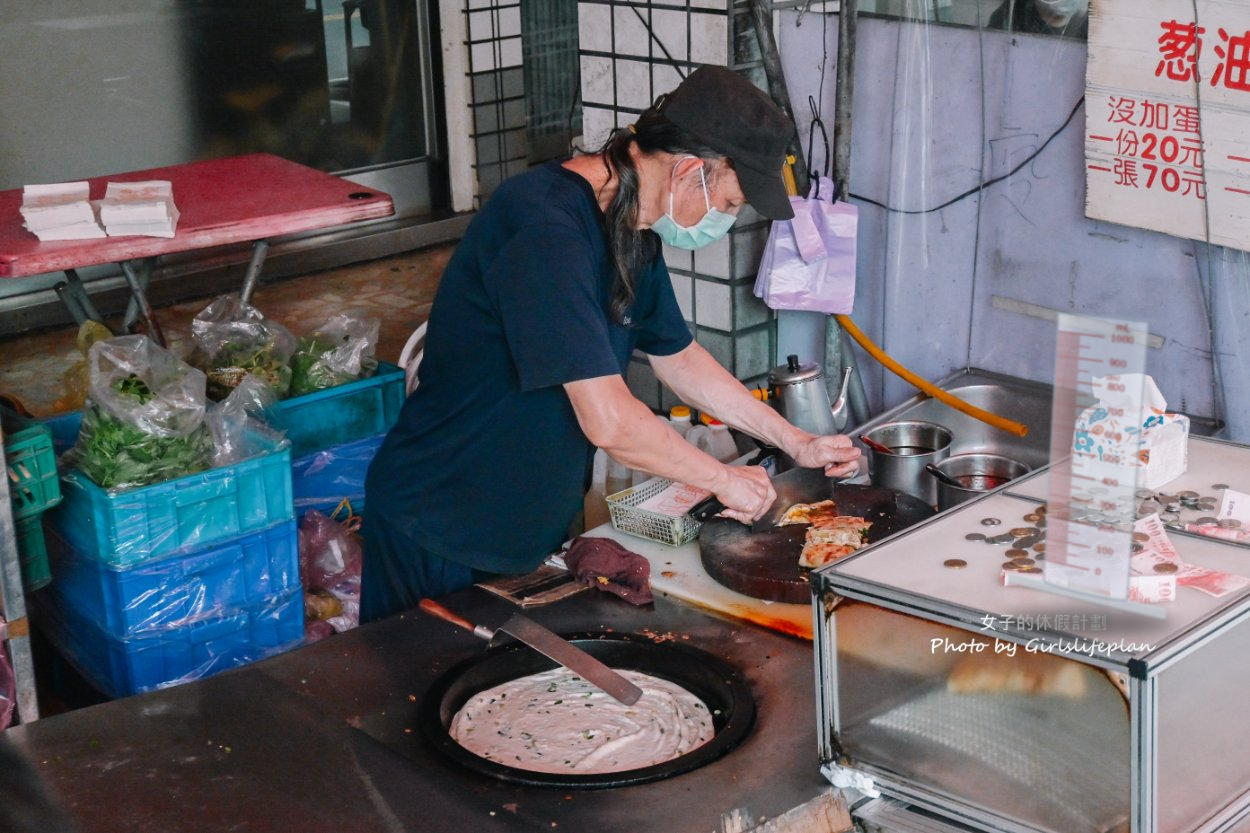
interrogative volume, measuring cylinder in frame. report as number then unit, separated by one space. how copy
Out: 200 mL
